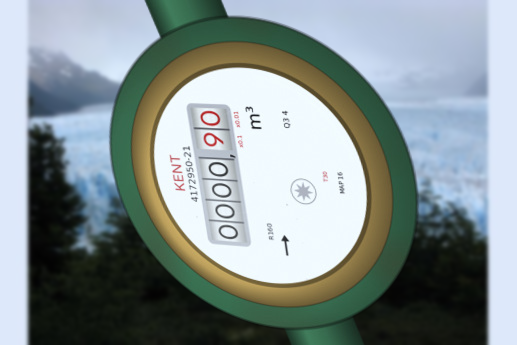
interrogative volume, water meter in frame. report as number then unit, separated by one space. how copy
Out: 0.90 m³
